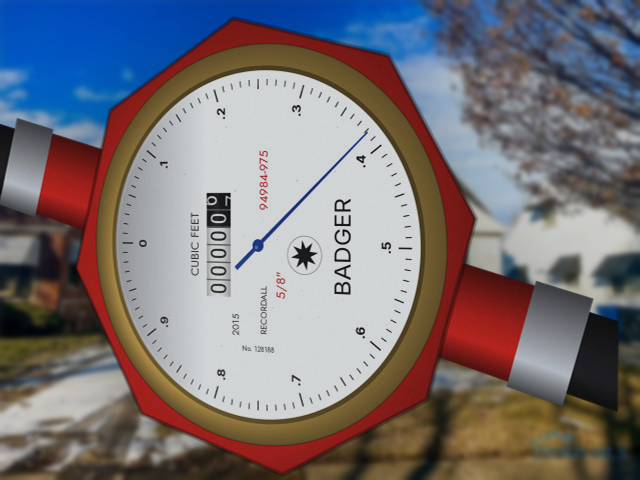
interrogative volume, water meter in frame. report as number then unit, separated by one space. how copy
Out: 6.38 ft³
